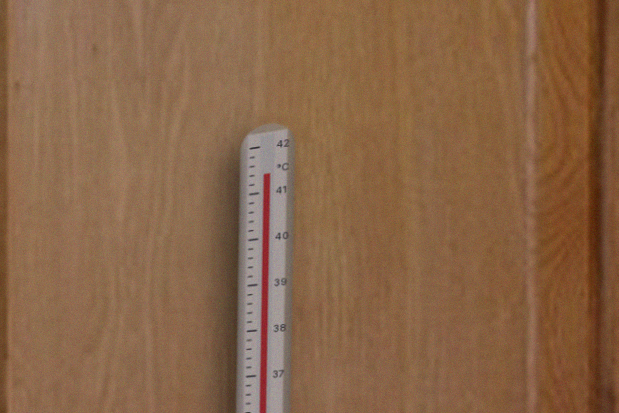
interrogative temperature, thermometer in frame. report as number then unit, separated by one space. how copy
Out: 41.4 °C
